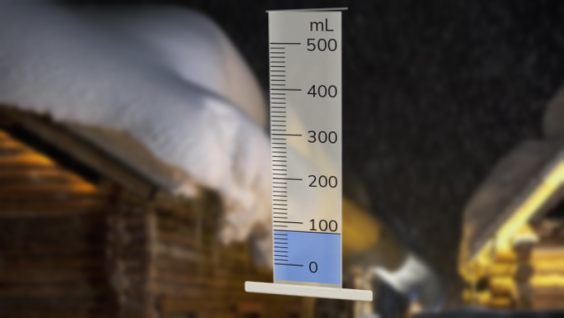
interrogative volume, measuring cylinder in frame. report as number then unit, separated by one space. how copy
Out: 80 mL
